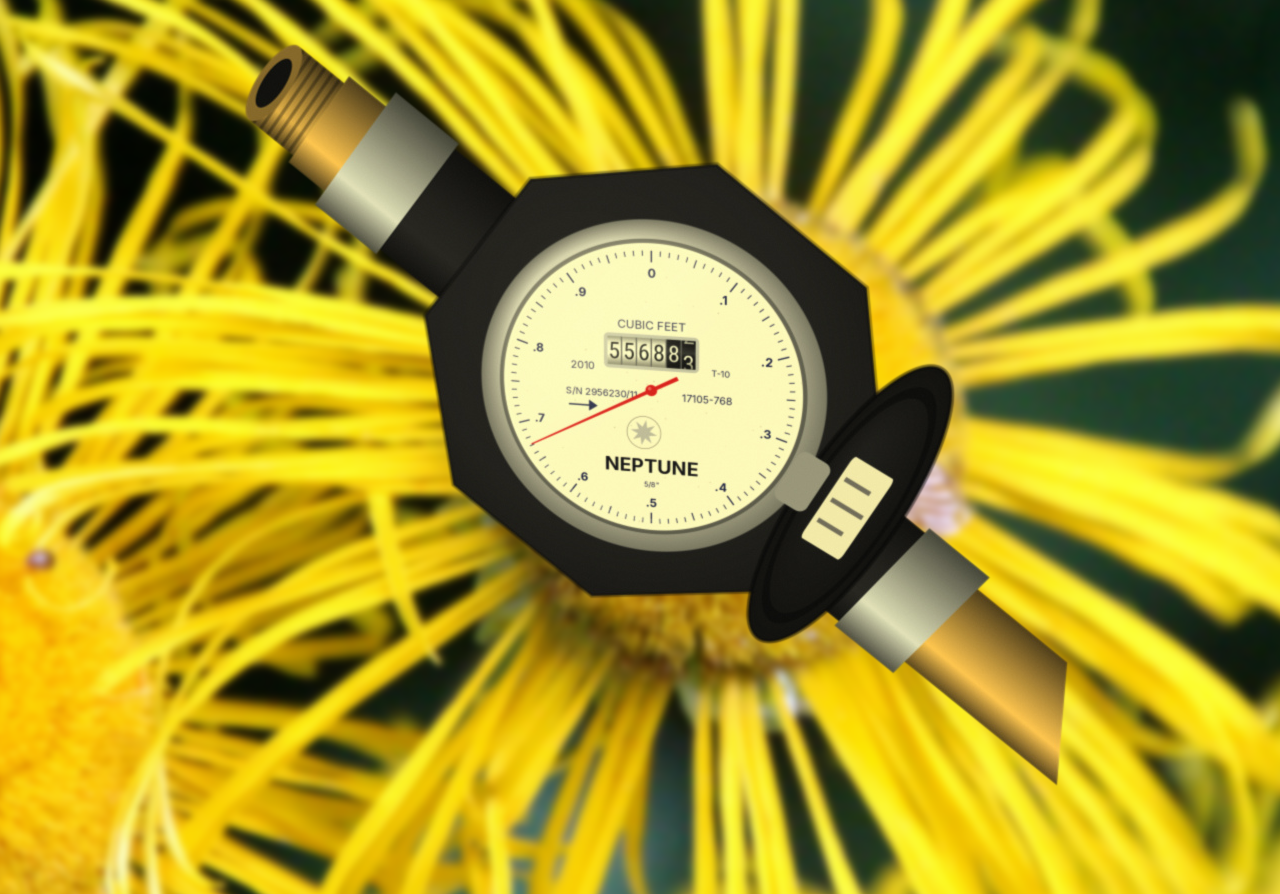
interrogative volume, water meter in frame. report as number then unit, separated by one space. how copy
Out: 556882.67 ft³
